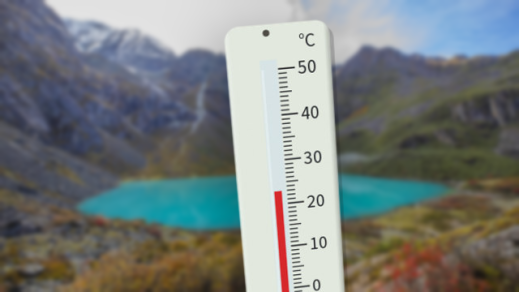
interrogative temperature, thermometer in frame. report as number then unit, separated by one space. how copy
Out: 23 °C
